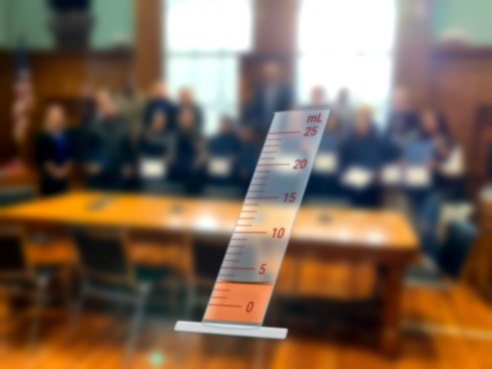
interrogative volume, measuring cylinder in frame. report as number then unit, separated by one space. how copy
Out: 3 mL
